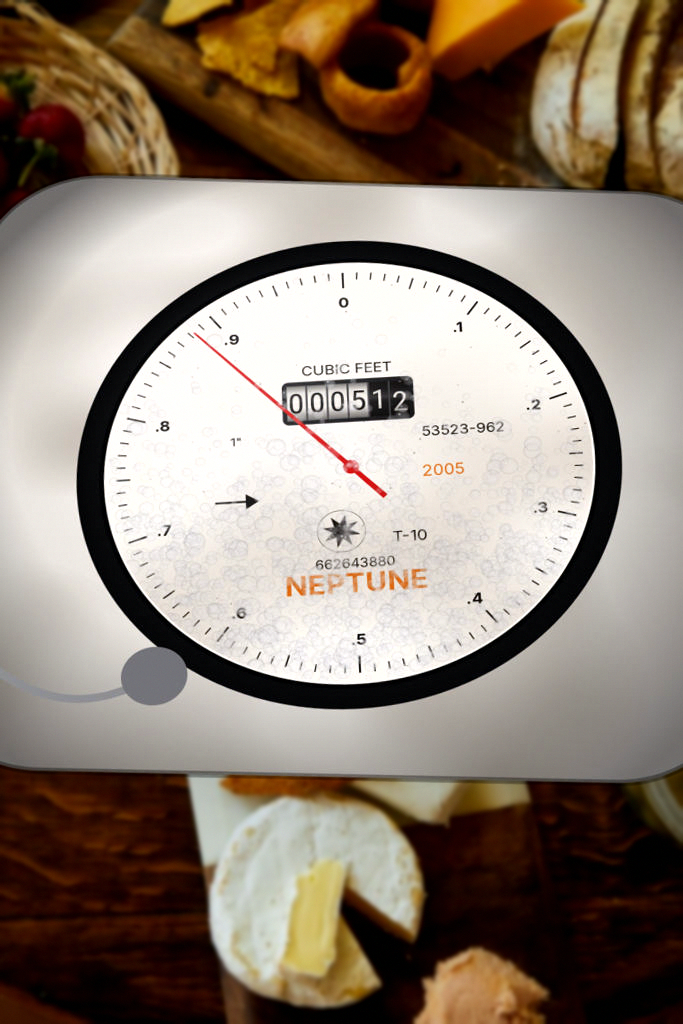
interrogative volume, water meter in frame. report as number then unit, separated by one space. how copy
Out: 511.88 ft³
